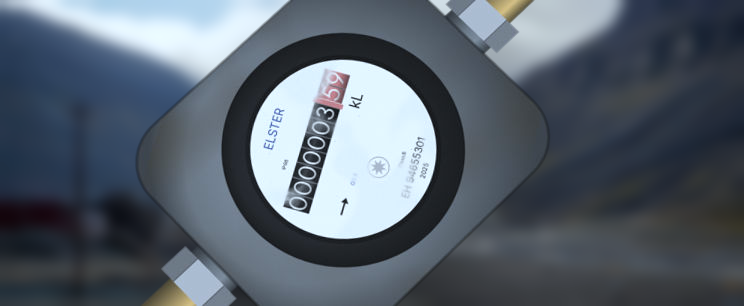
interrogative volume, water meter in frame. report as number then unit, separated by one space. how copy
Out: 3.59 kL
